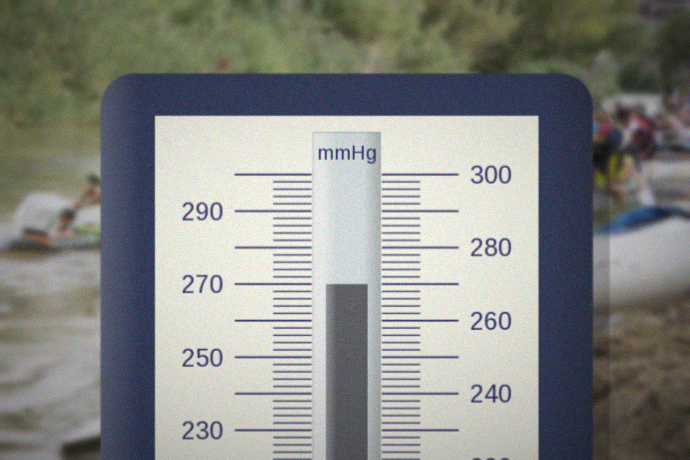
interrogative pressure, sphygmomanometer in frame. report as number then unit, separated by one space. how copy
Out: 270 mmHg
